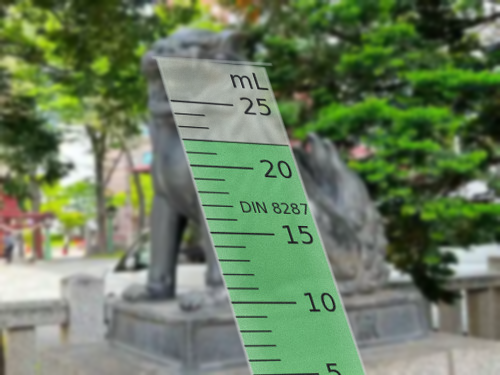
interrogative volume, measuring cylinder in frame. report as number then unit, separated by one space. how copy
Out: 22 mL
